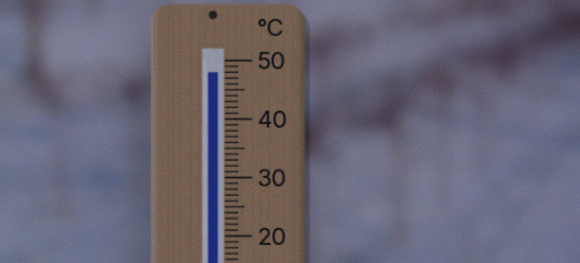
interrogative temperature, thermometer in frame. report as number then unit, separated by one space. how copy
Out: 48 °C
